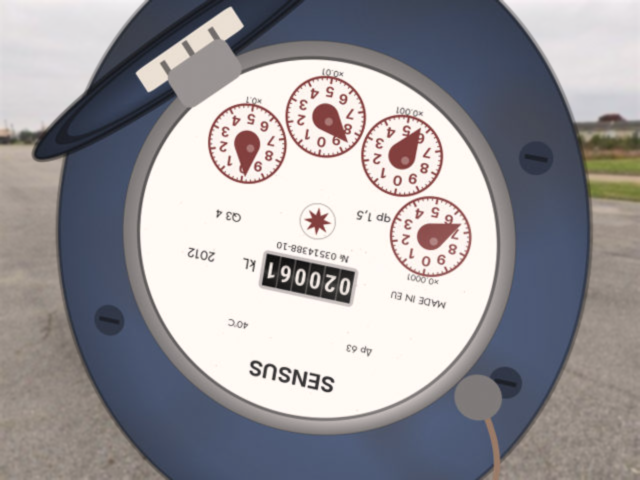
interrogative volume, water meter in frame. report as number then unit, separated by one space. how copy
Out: 20060.9856 kL
